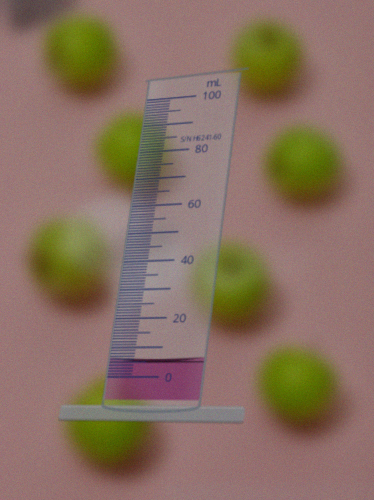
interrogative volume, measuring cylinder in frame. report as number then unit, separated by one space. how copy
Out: 5 mL
